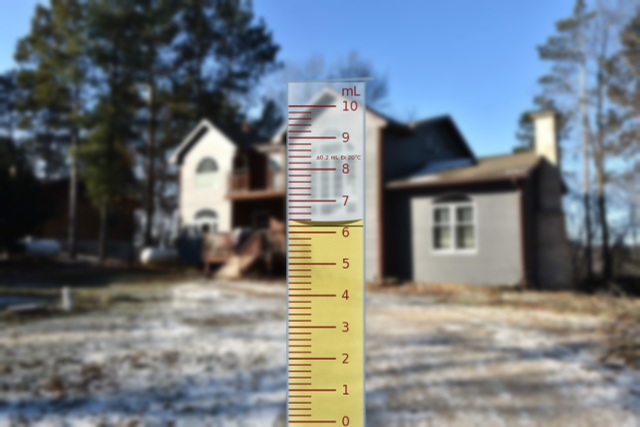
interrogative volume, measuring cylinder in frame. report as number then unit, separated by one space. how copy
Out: 6.2 mL
